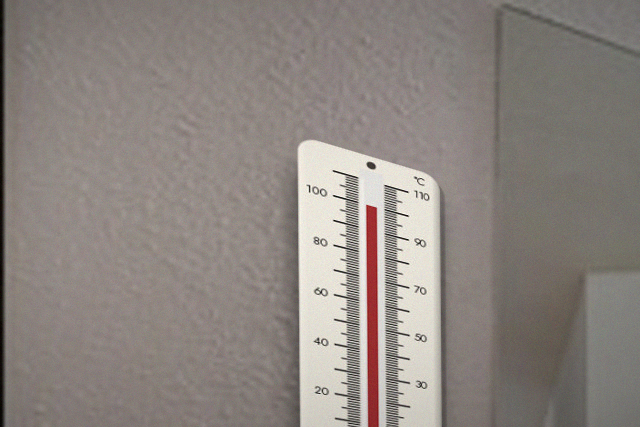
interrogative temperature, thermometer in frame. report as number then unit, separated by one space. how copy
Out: 100 °C
